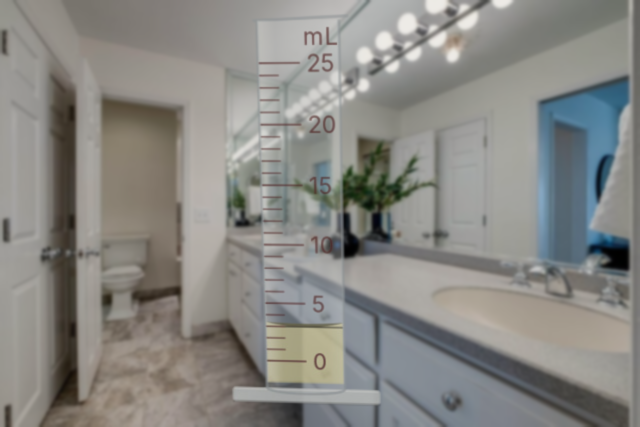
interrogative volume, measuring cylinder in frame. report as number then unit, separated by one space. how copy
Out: 3 mL
